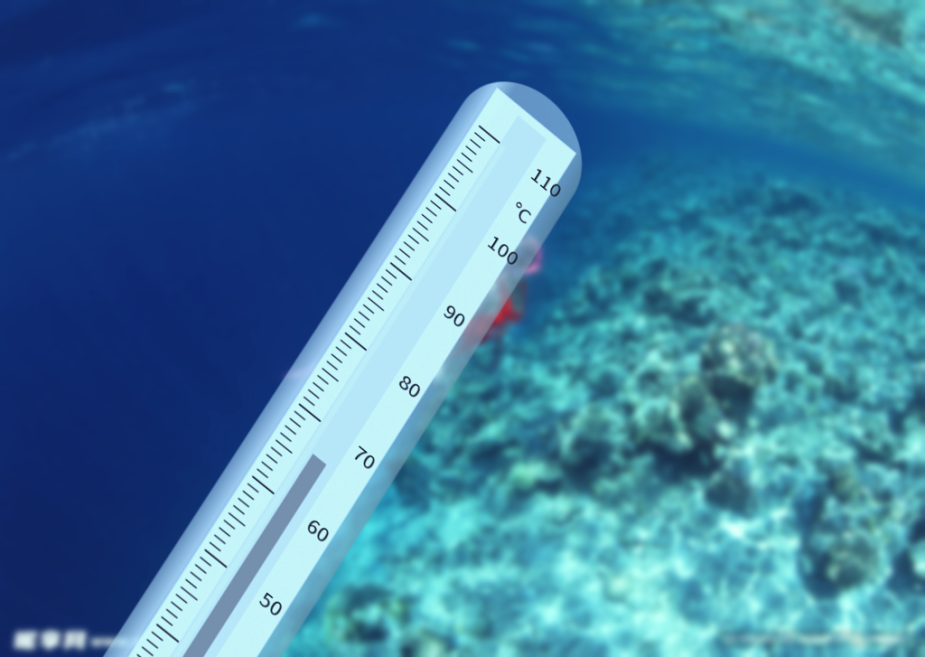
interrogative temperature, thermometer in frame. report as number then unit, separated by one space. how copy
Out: 66.5 °C
